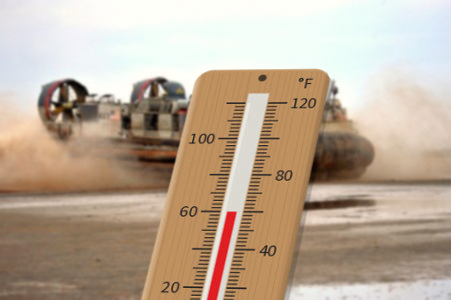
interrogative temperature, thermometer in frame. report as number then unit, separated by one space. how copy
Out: 60 °F
